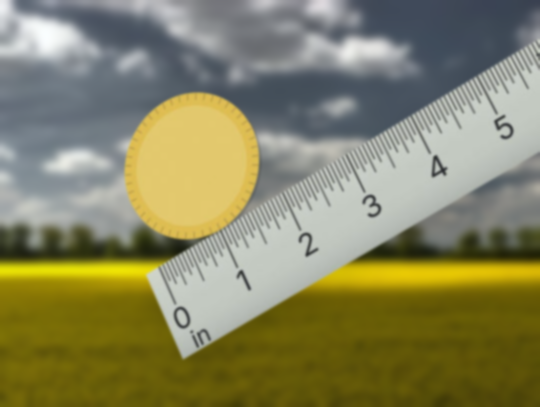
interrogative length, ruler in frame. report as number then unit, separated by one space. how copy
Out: 2 in
